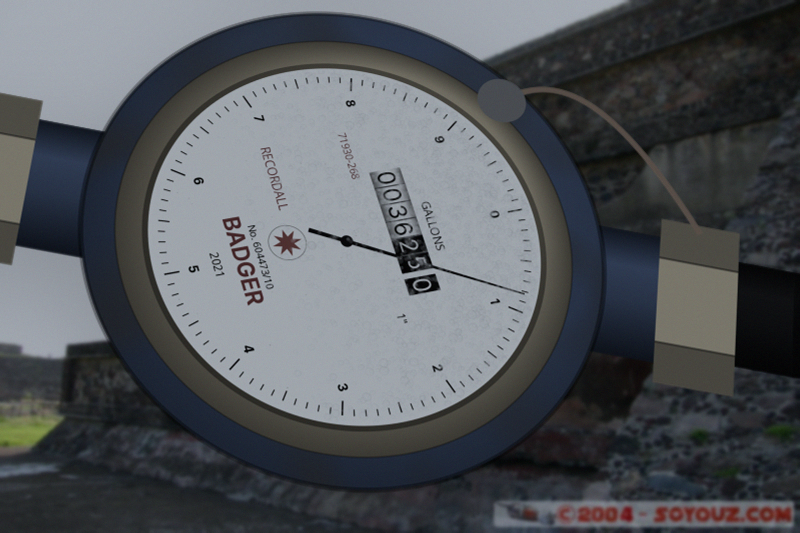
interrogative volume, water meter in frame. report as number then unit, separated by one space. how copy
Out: 36250.8 gal
